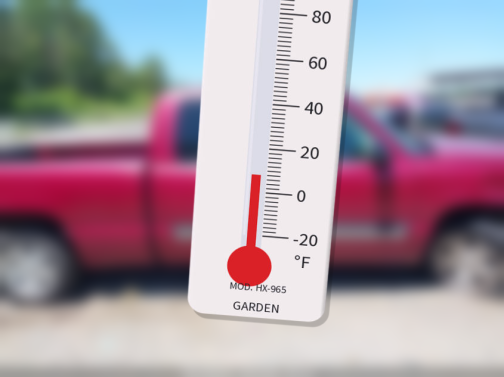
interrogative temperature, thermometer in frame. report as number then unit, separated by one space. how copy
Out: 8 °F
